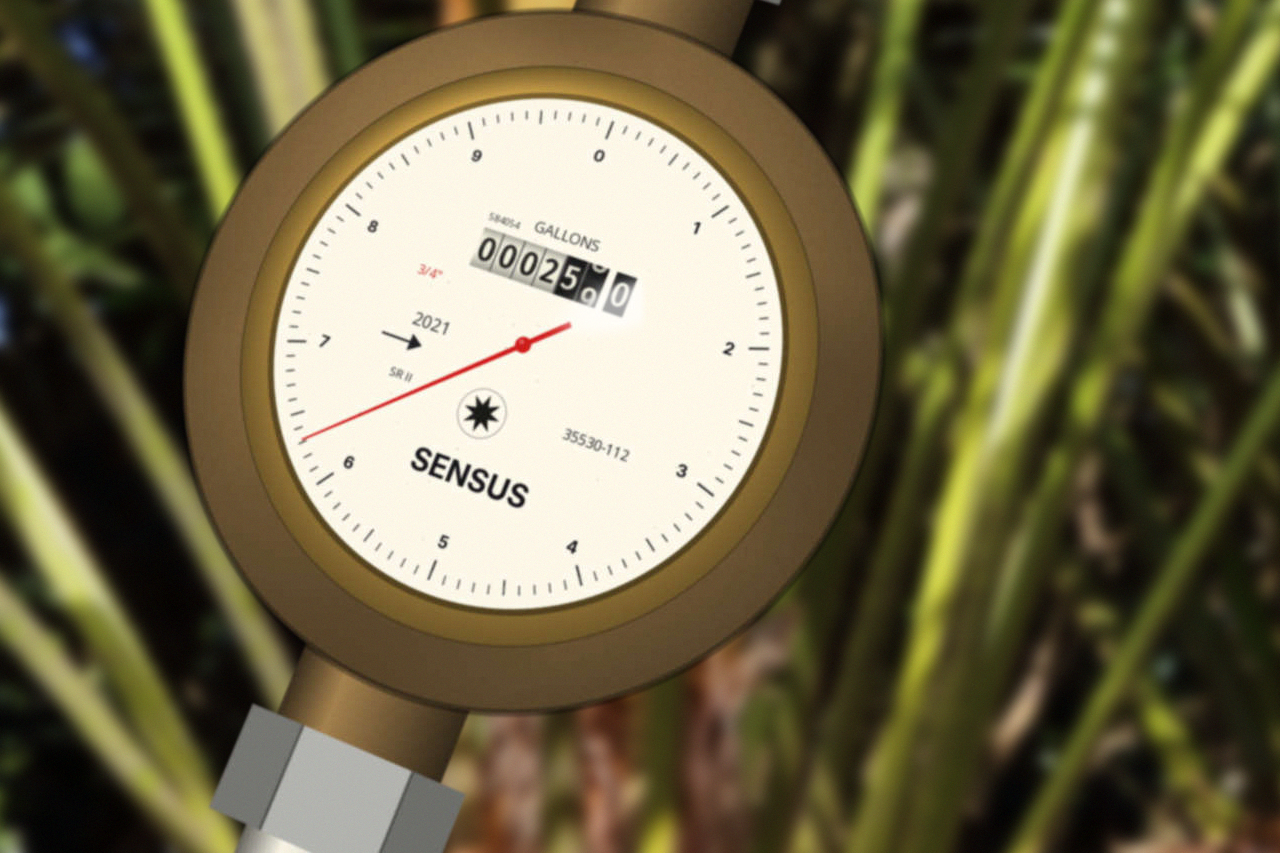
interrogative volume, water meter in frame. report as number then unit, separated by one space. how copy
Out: 2586.3 gal
